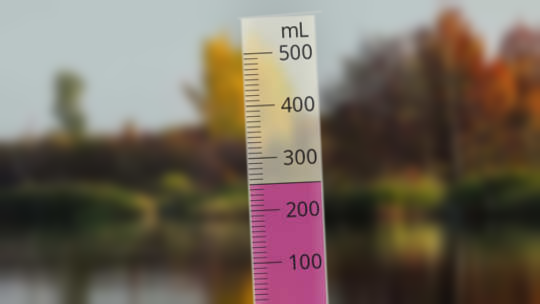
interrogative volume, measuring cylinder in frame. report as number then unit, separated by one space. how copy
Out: 250 mL
